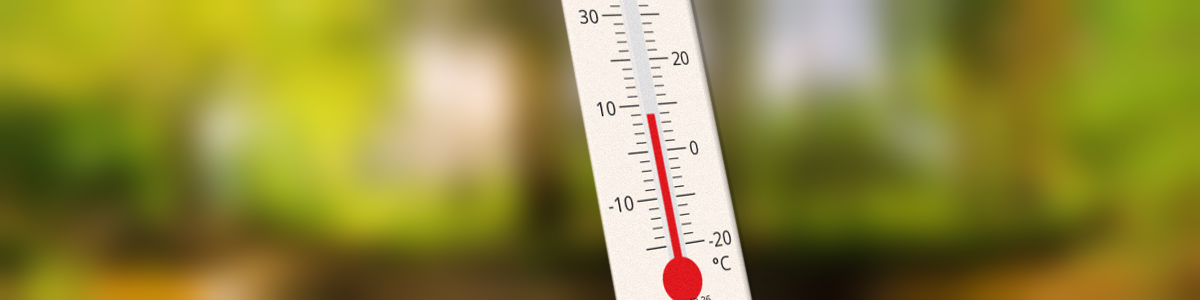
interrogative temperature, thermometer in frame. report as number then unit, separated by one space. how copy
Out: 8 °C
